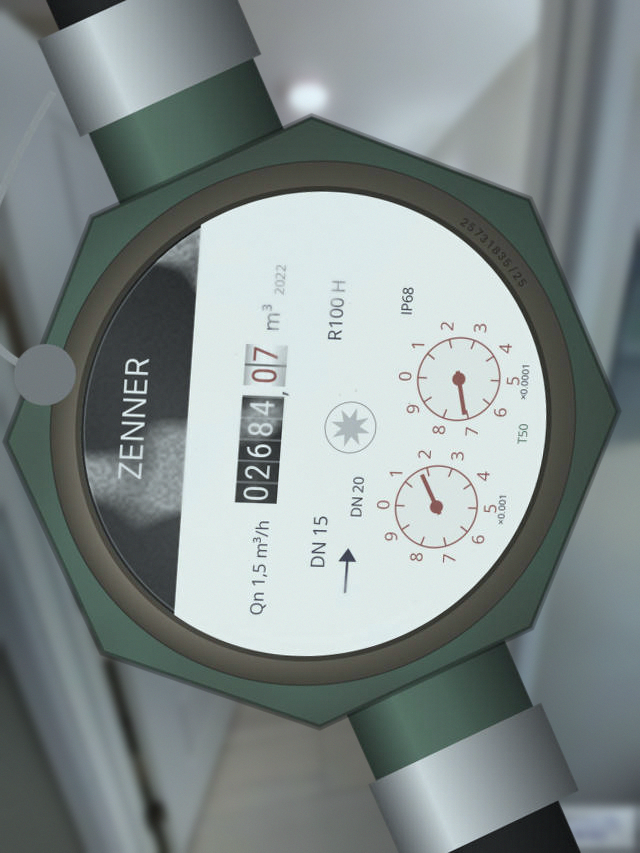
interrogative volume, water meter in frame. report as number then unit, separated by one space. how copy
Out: 2684.0717 m³
